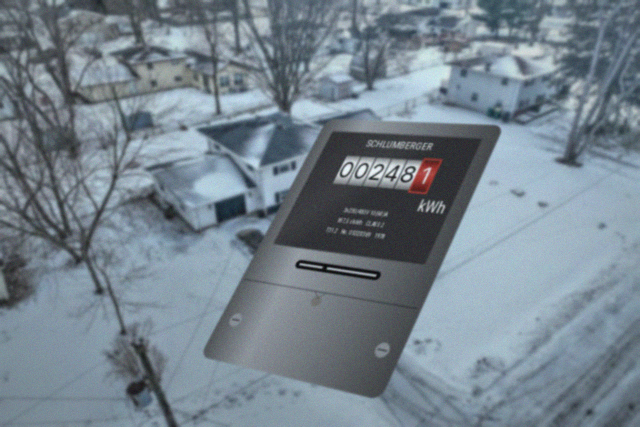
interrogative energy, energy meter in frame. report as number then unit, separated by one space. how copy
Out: 248.1 kWh
